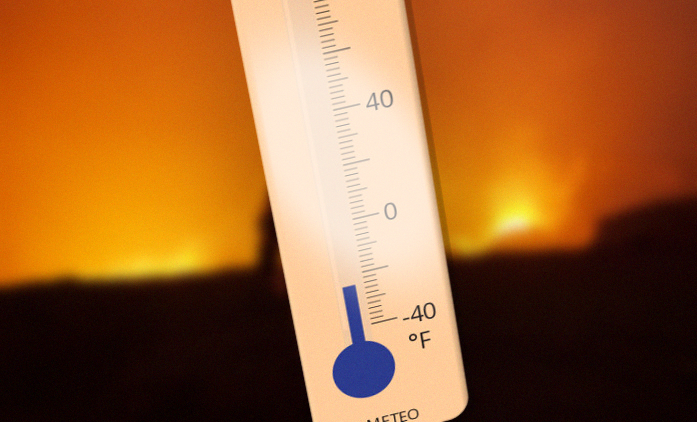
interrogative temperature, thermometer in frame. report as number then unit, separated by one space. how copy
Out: -24 °F
